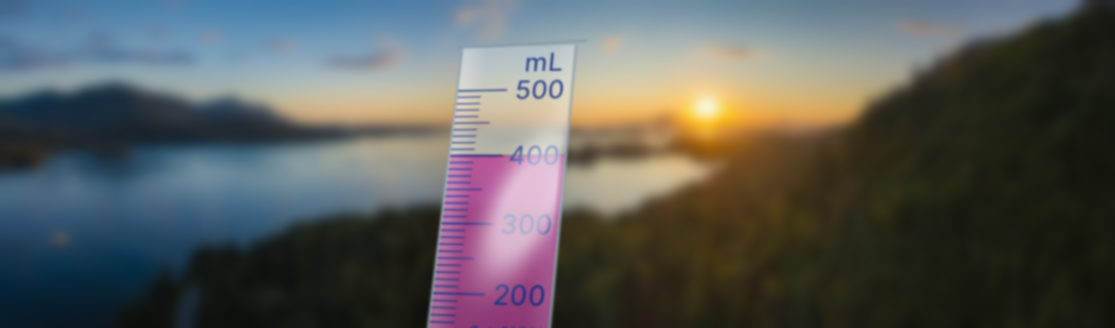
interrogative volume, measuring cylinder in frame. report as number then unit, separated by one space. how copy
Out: 400 mL
